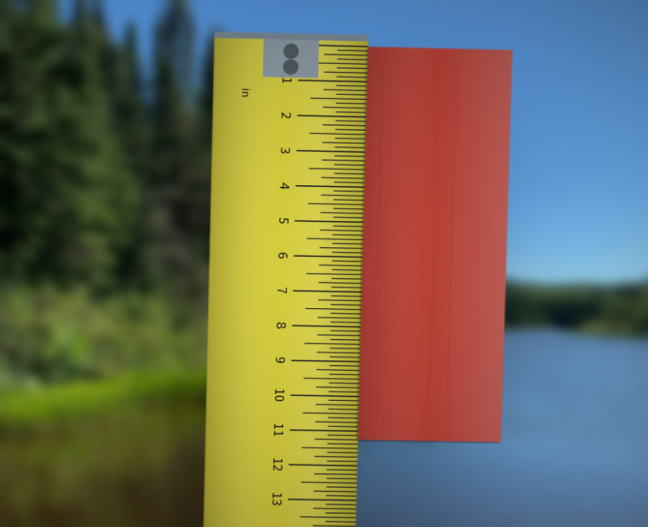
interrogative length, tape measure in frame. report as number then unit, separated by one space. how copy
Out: 11.25 in
